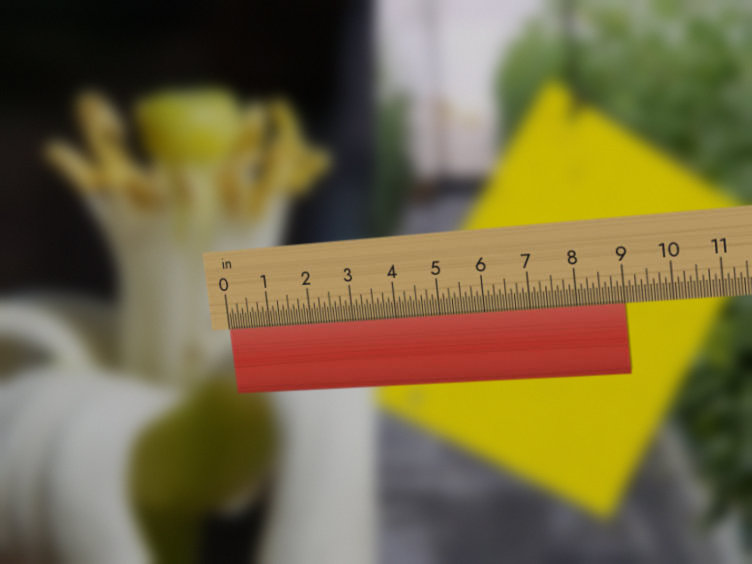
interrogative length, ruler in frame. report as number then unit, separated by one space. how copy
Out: 9 in
